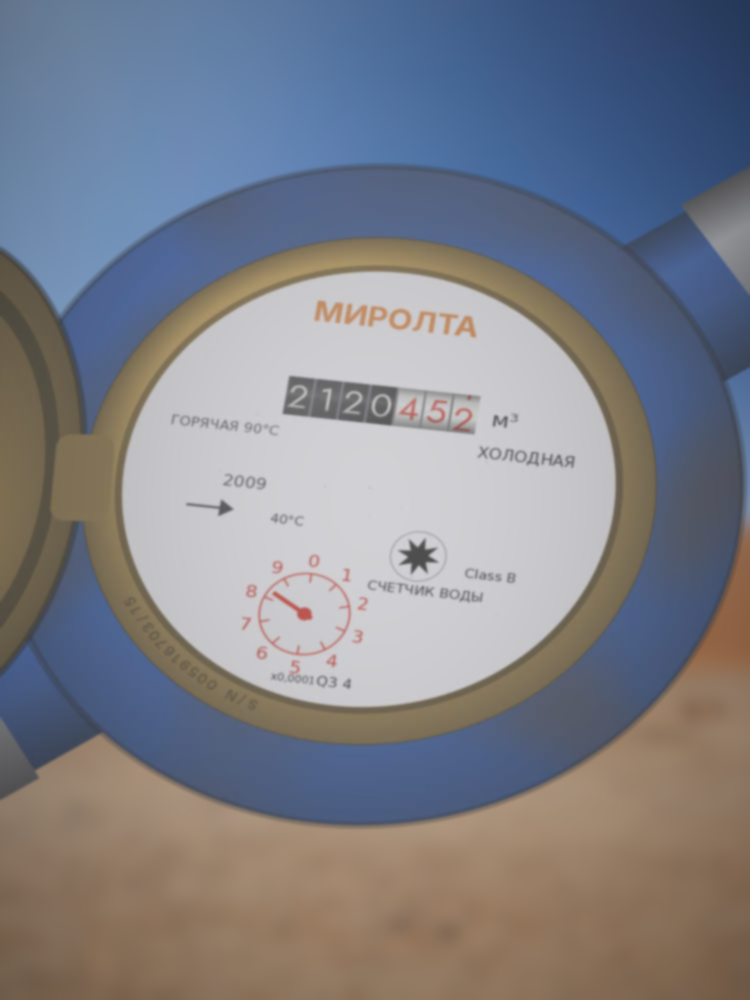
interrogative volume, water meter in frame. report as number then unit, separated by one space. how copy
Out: 2120.4518 m³
